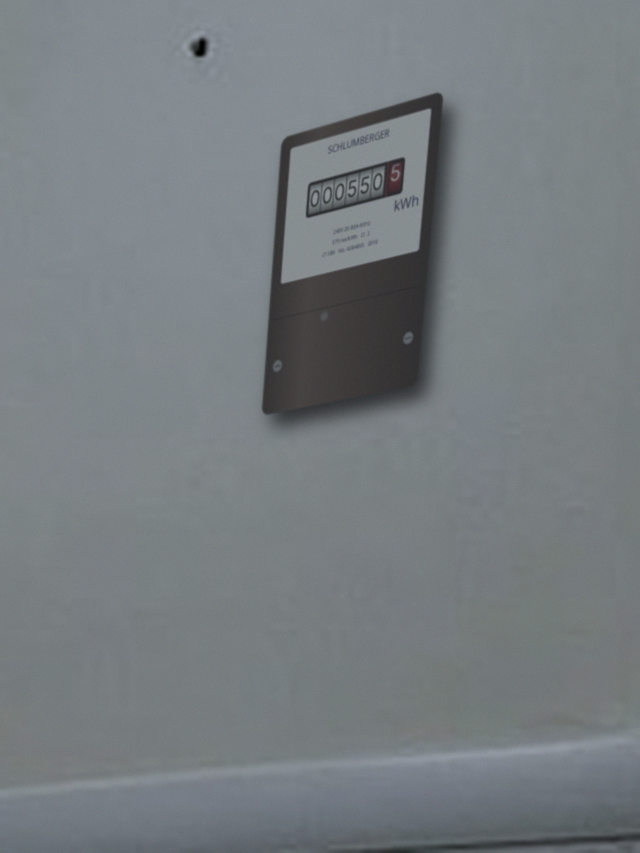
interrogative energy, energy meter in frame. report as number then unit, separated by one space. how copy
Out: 550.5 kWh
